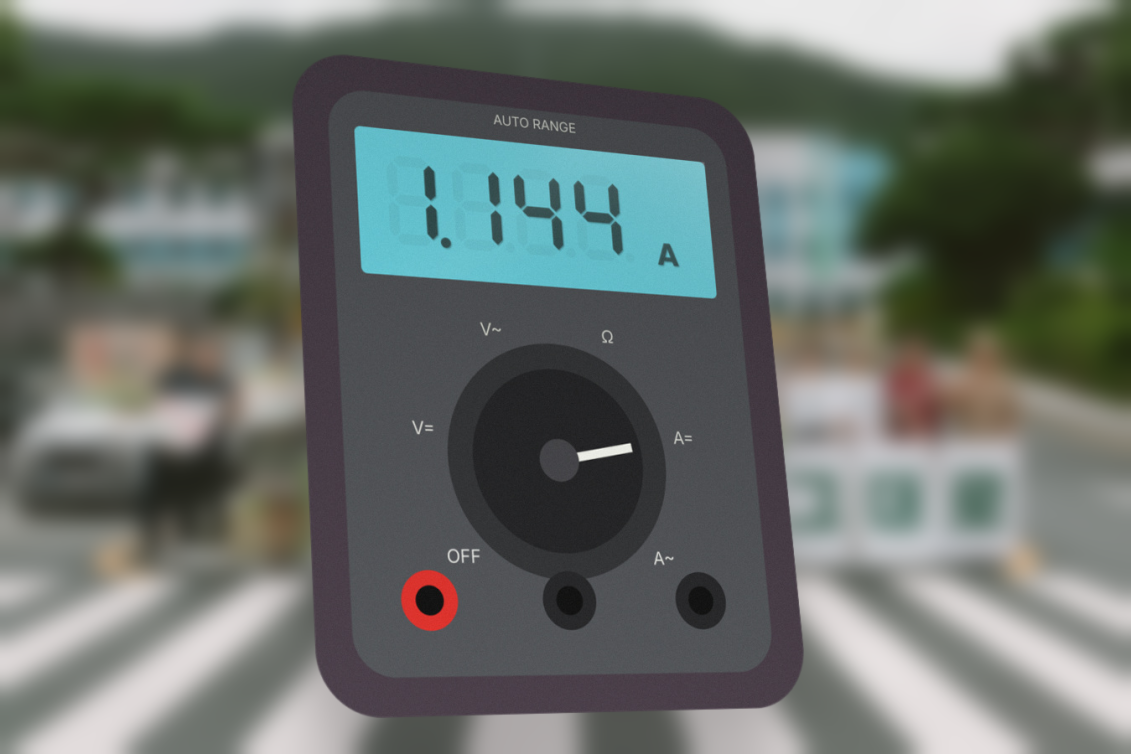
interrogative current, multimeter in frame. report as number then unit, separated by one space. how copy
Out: 1.144 A
